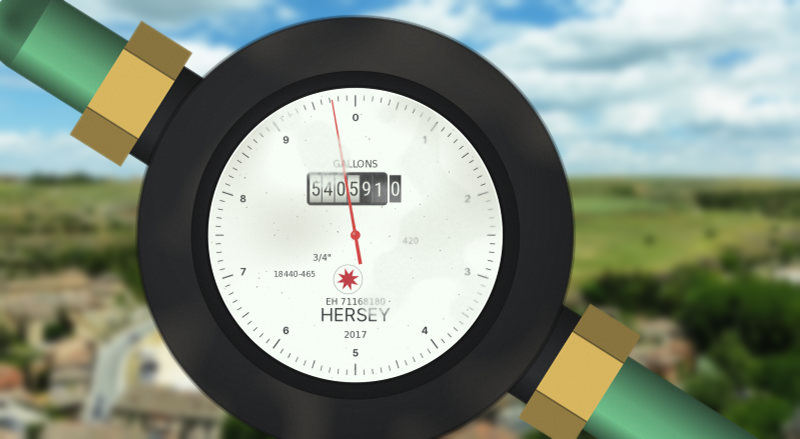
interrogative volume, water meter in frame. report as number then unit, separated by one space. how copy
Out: 5405909.7 gal
